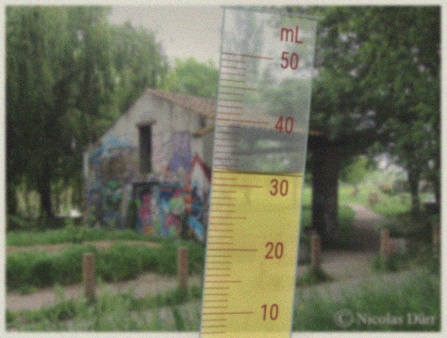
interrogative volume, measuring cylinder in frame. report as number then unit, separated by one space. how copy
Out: 32 mL
